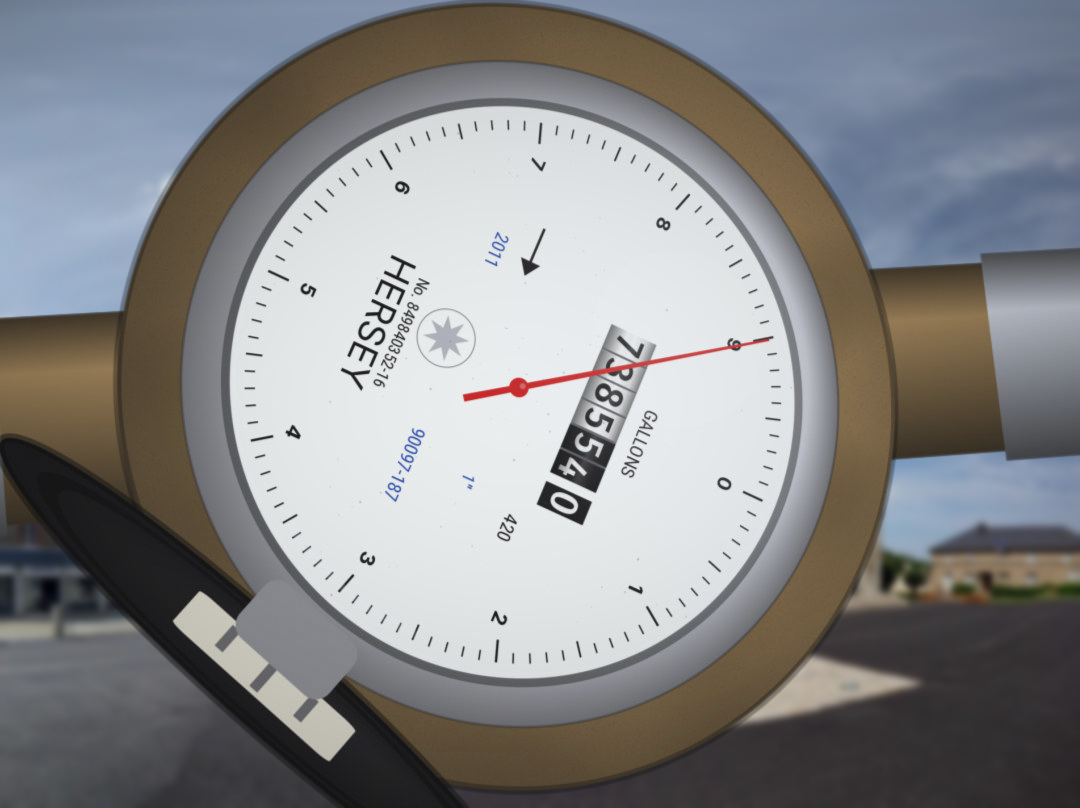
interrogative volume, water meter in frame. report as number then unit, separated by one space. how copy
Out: 7385539.0 gal
